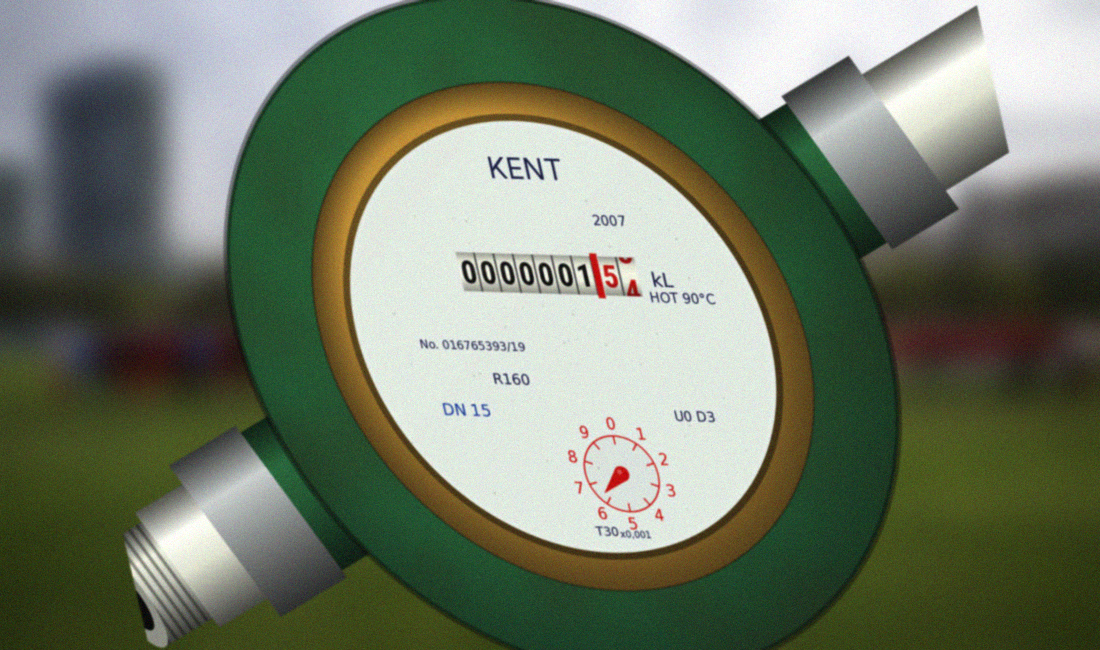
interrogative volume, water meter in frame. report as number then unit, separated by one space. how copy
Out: 1.536 kL
